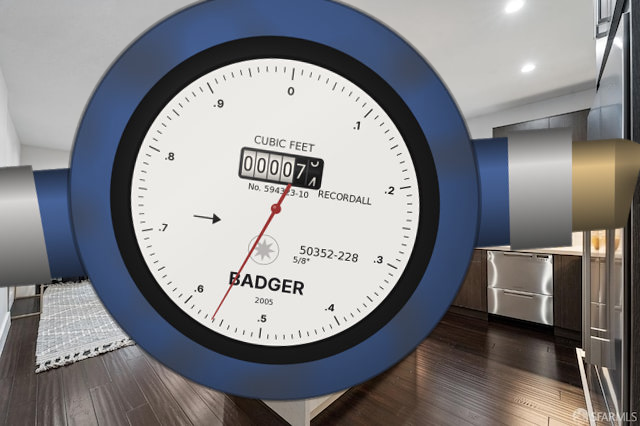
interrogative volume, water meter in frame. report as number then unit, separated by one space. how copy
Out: 73.56 ft³
